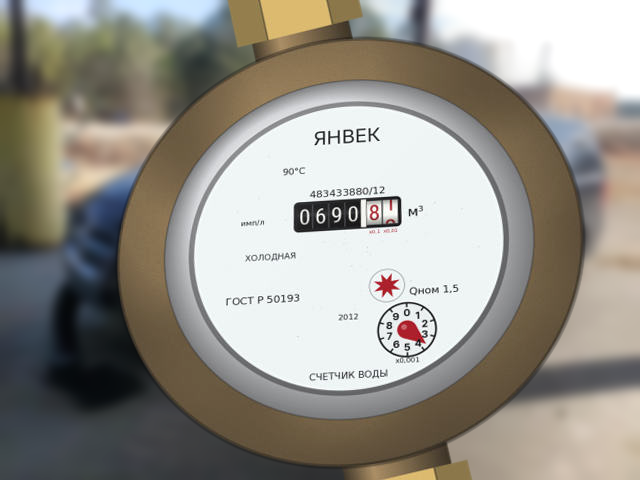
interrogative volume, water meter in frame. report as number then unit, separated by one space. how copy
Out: 690.813 m³
